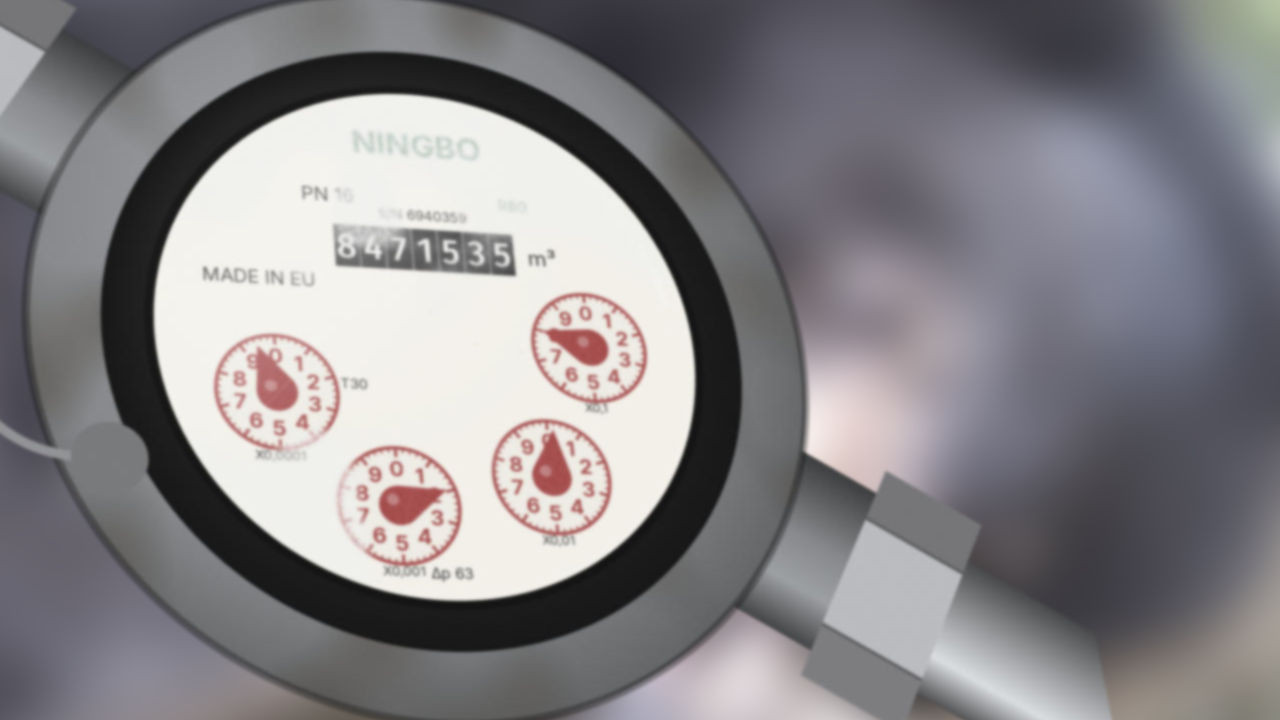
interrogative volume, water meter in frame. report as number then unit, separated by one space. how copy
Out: 8471535.8019 m³
